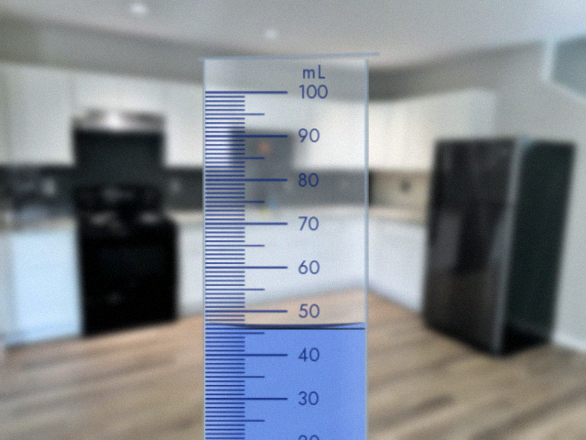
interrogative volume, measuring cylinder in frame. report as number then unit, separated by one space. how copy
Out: 46 mL
